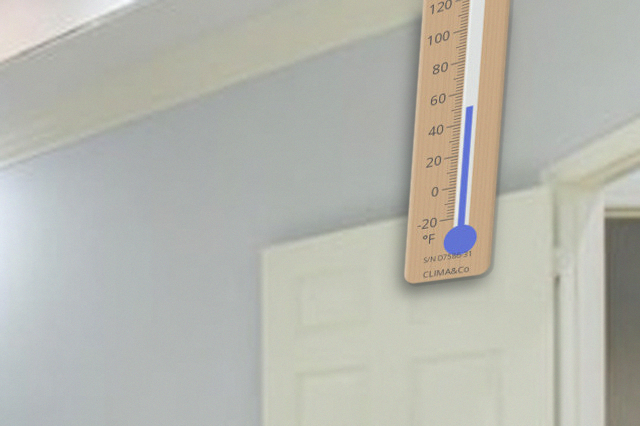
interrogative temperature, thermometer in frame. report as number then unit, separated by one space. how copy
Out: 50 °F
